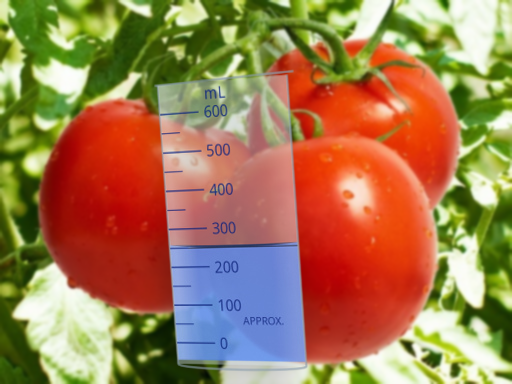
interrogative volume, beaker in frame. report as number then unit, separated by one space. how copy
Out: 250 mL
